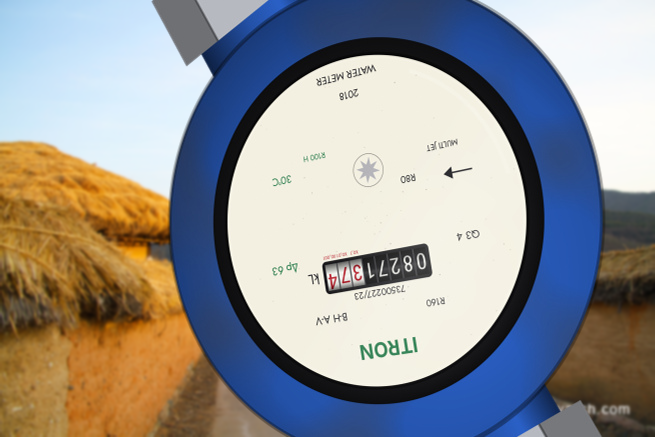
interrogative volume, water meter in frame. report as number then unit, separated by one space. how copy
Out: 8271.374 kL
